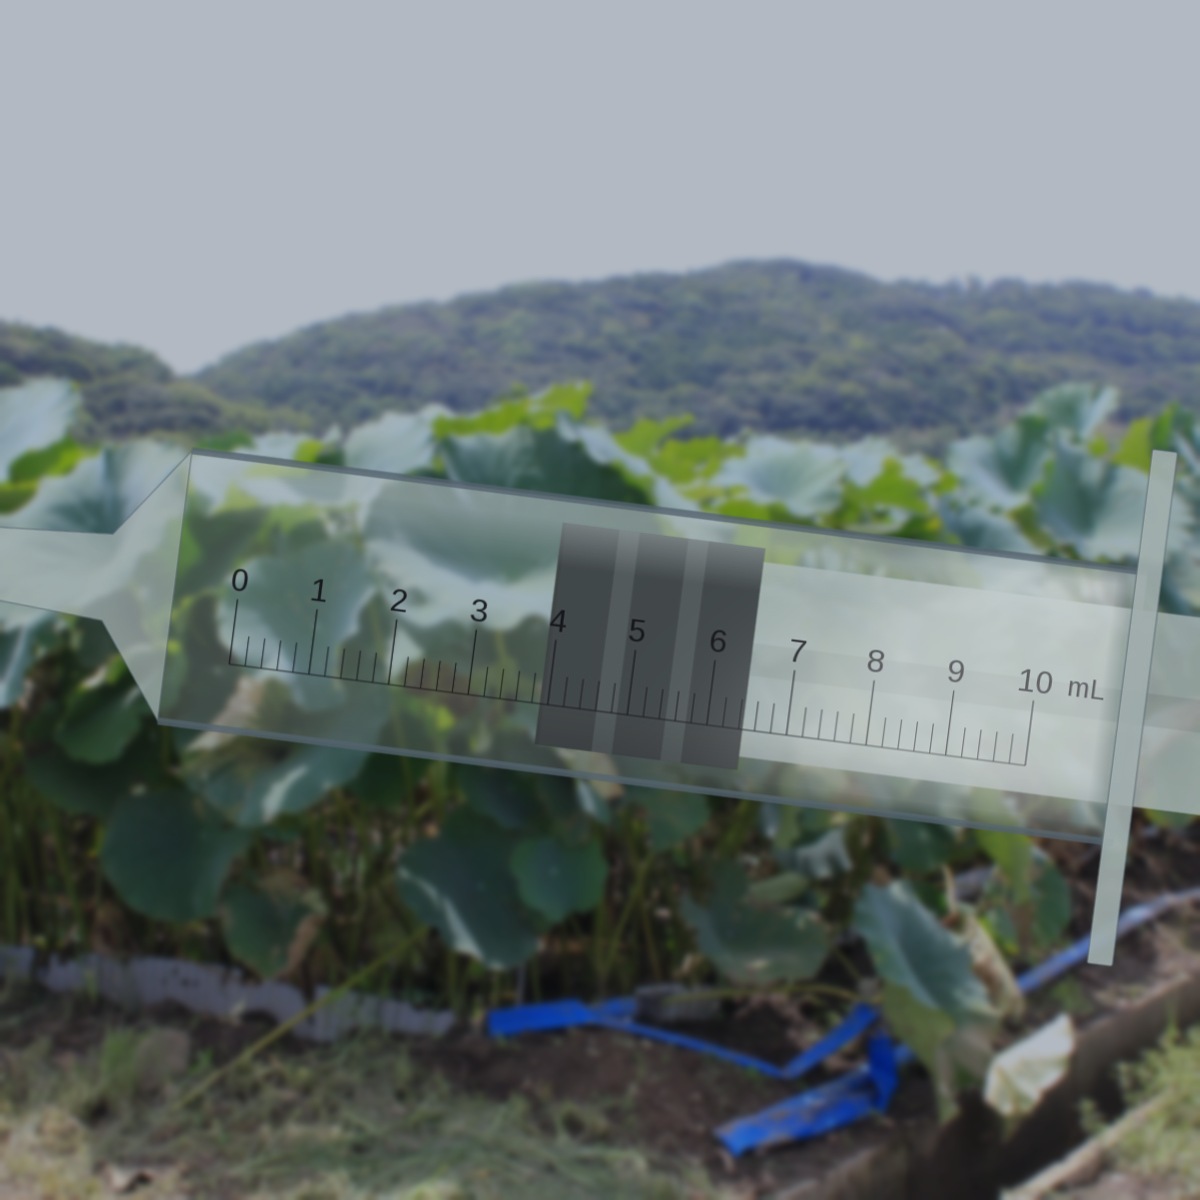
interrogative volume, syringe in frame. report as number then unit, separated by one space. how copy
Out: 3.9 mL
